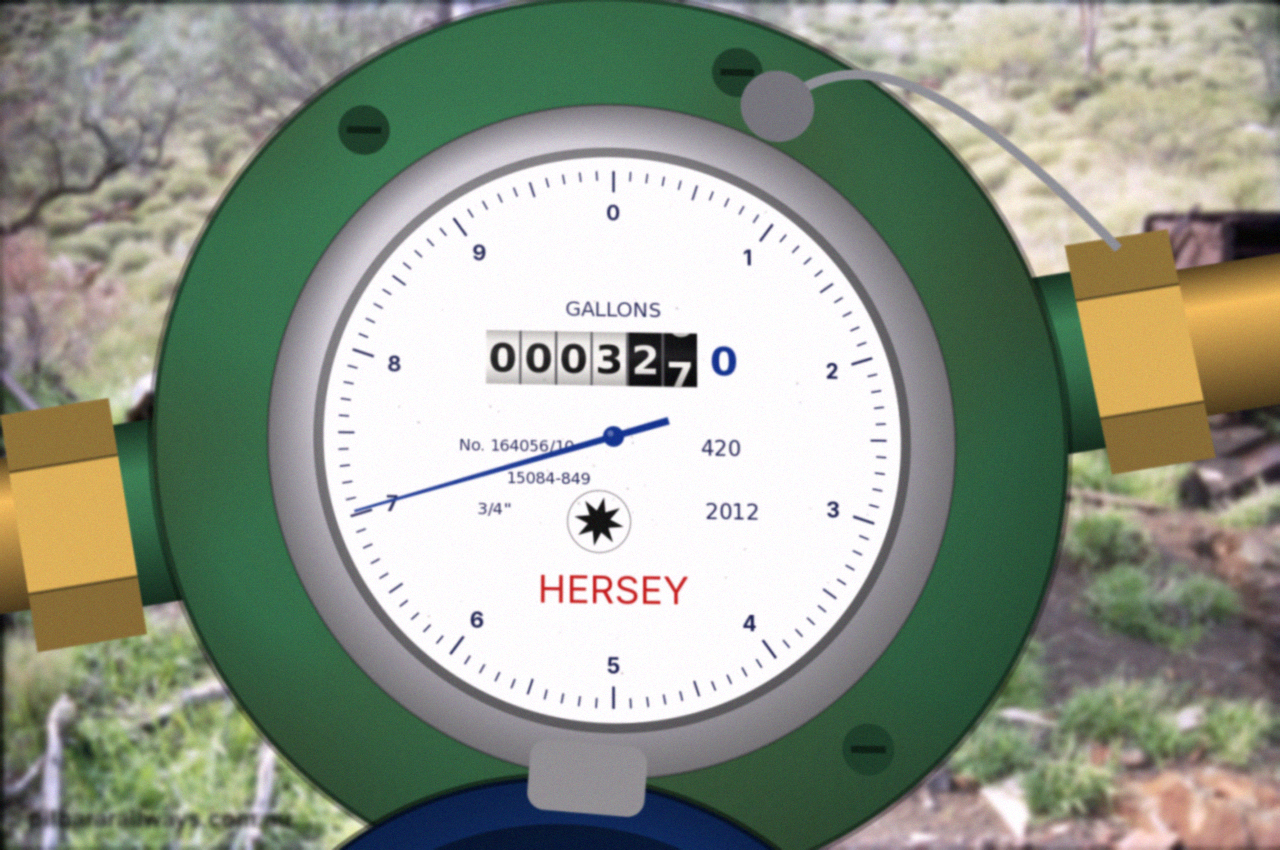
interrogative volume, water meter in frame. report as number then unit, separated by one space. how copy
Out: 3267.0 gal
